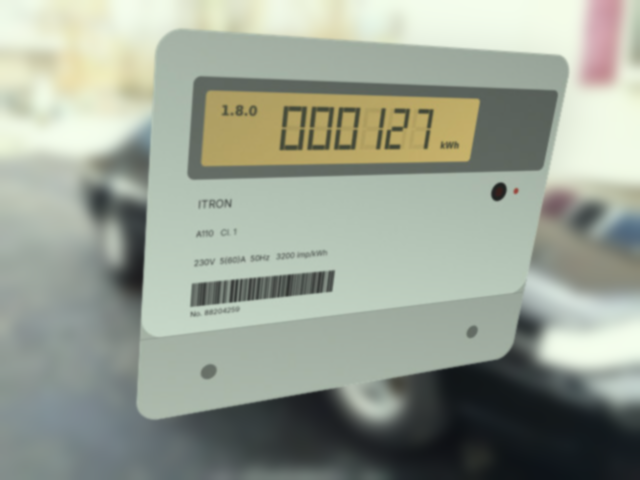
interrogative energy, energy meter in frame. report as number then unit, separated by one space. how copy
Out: 127 kWh
